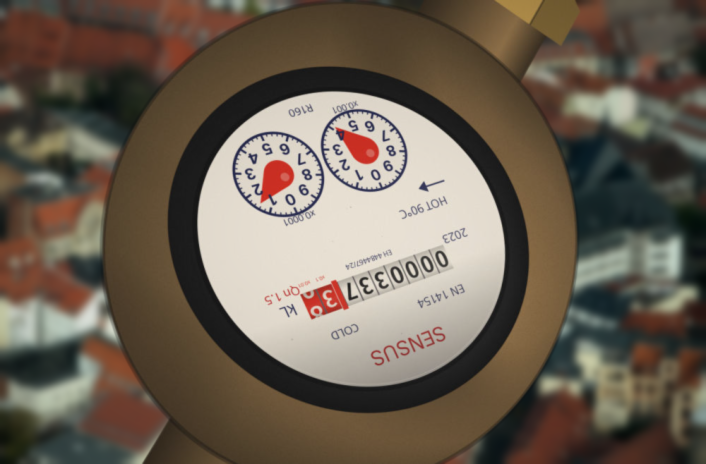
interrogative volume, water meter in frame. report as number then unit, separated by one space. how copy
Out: 337.3841 kL
